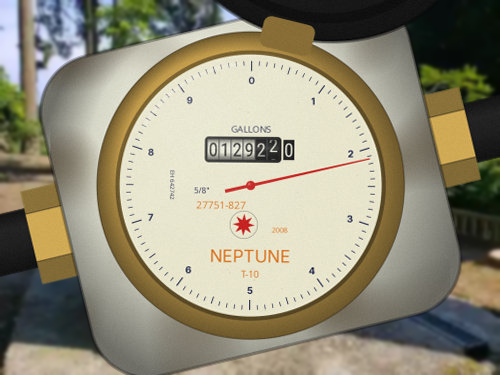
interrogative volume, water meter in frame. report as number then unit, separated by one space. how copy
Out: 129222.1 gal
